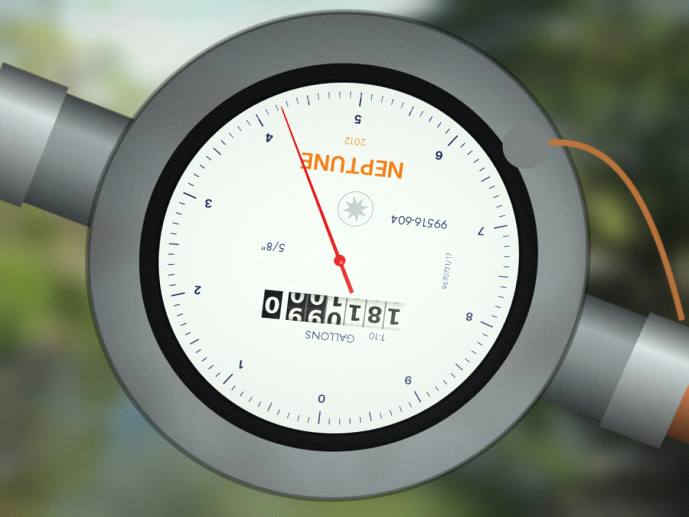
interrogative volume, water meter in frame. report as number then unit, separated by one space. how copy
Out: 1810994.2 gal
